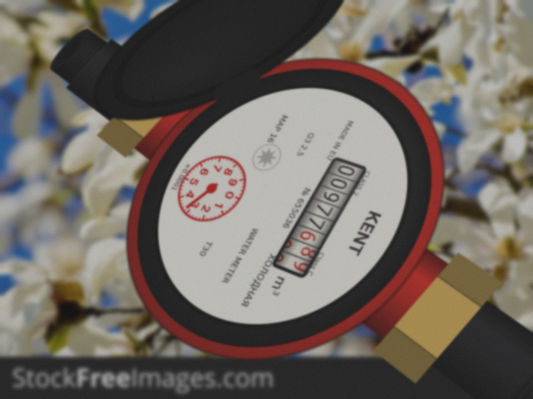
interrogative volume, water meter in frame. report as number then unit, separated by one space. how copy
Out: 977.6893 m³
